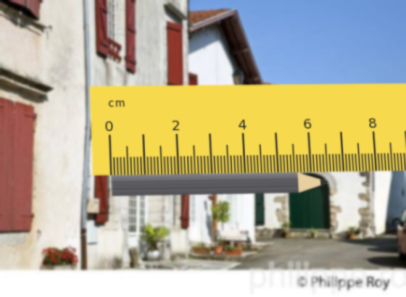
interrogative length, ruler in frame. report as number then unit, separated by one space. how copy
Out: 6.5 cm
